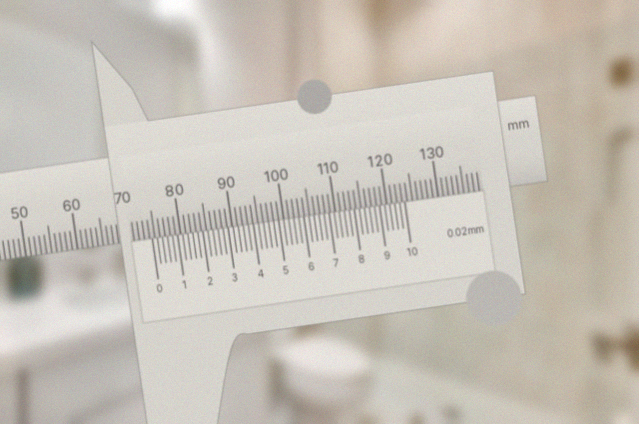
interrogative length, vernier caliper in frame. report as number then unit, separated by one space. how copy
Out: 74.5 mm
